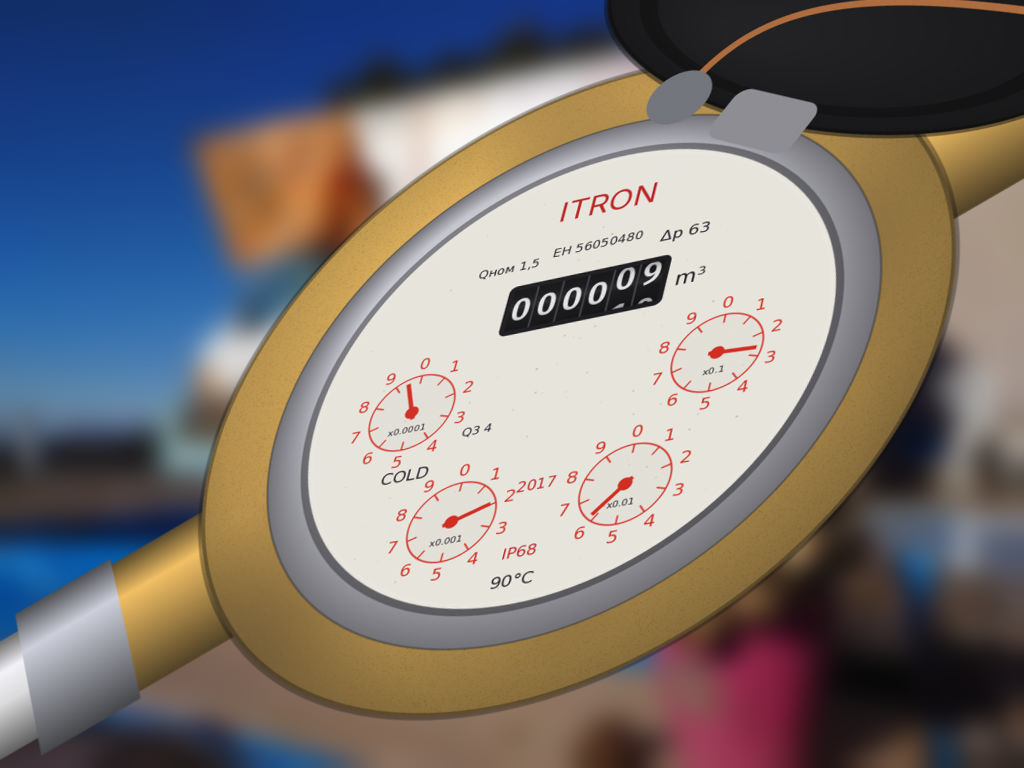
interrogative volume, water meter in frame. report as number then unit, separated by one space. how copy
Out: 9.2619 m³
